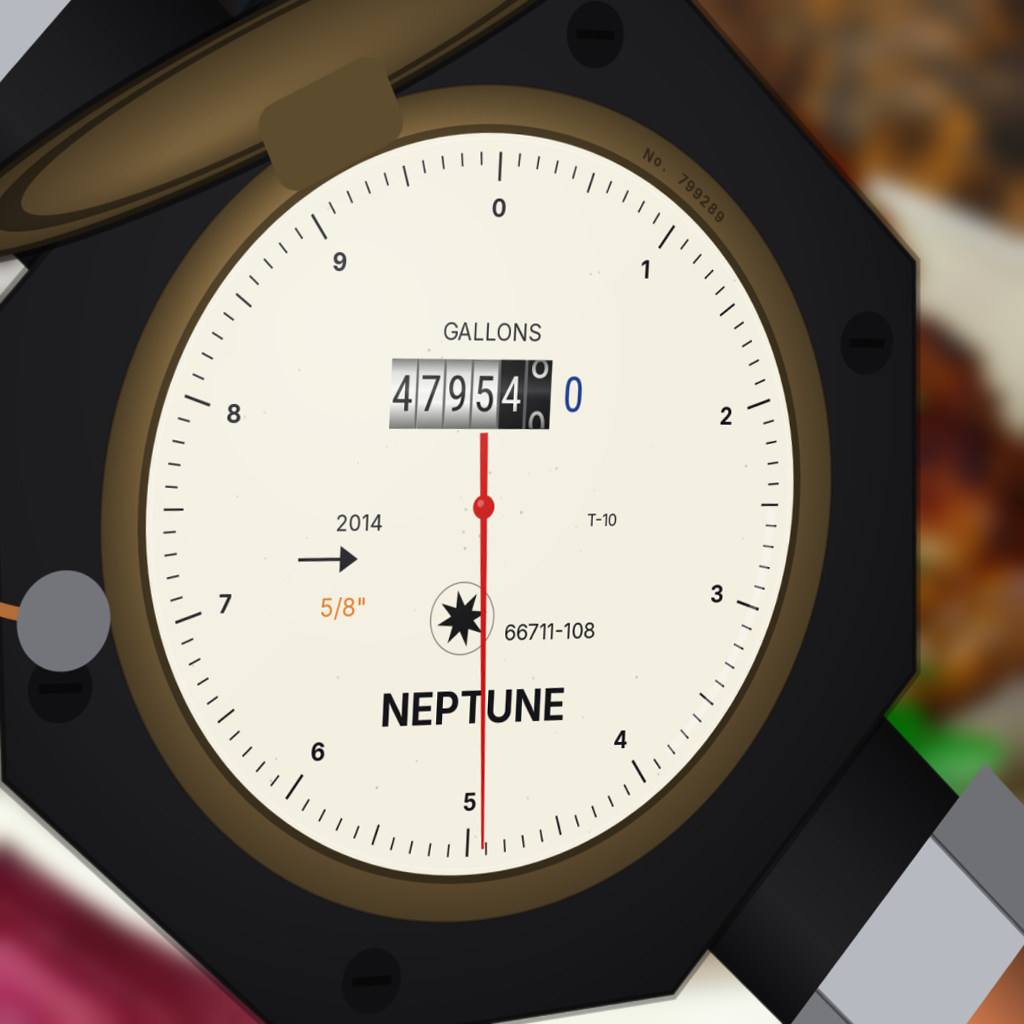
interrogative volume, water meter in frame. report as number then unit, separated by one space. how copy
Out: 4795484.9 gal
